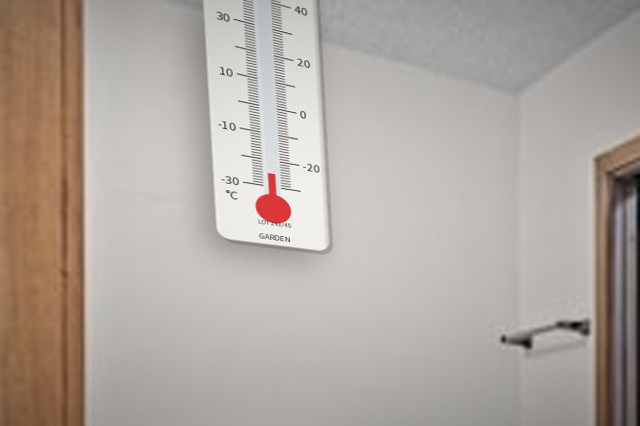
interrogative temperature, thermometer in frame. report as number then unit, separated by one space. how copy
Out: -25 °C
